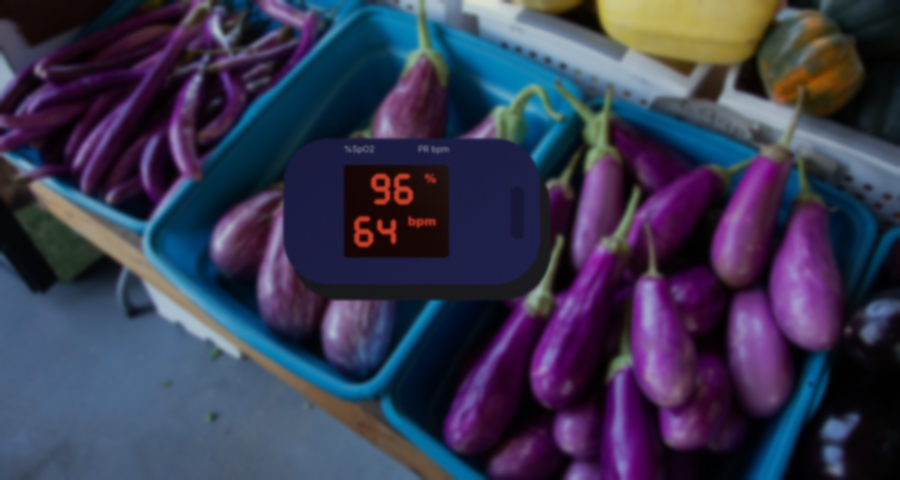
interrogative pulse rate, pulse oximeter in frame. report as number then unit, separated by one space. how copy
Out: 64 bpm
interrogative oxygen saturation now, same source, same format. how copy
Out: 96 %
